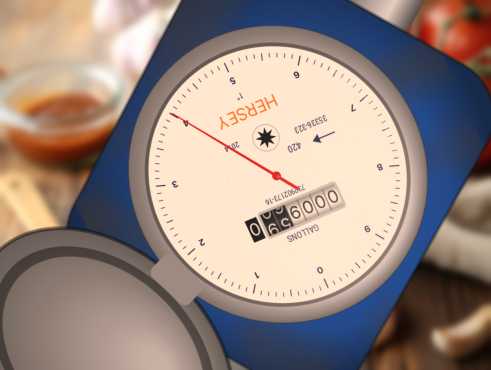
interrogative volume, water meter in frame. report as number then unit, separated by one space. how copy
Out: 9594.0 gal
